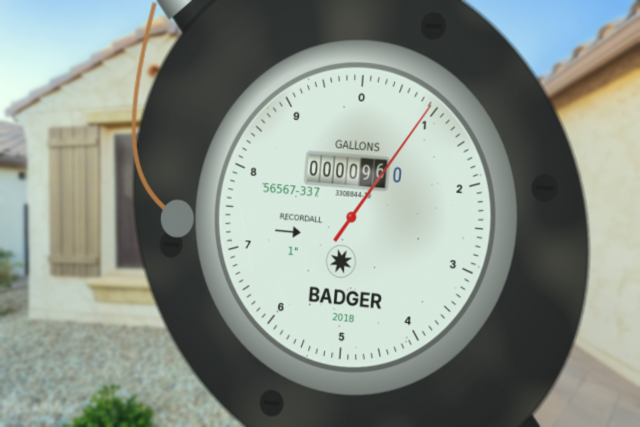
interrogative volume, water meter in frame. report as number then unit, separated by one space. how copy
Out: 960.9 gal
